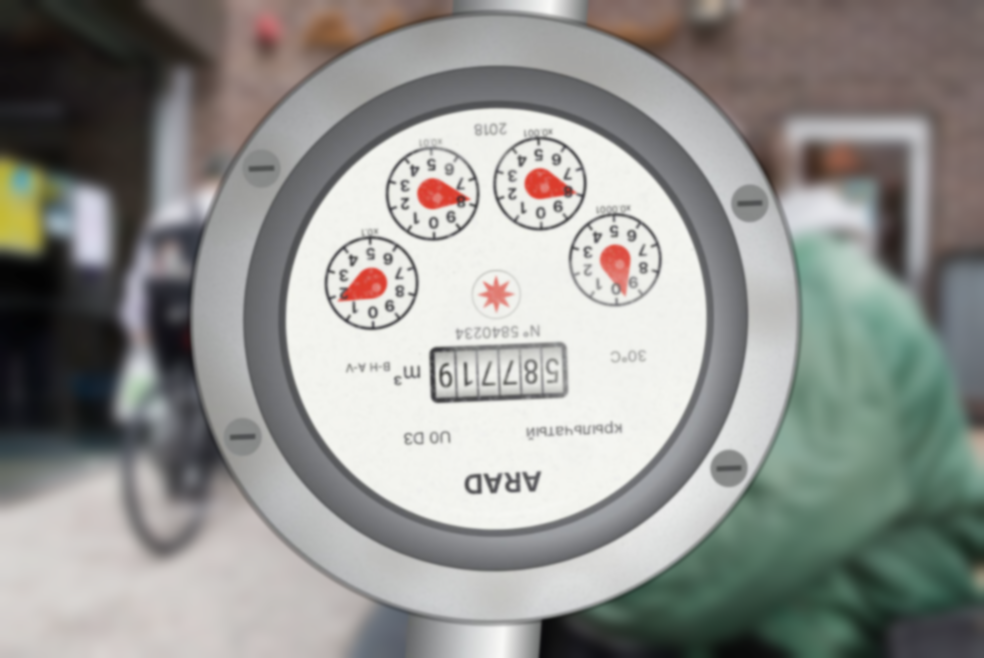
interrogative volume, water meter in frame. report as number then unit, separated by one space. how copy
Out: 587719.1779 m³
